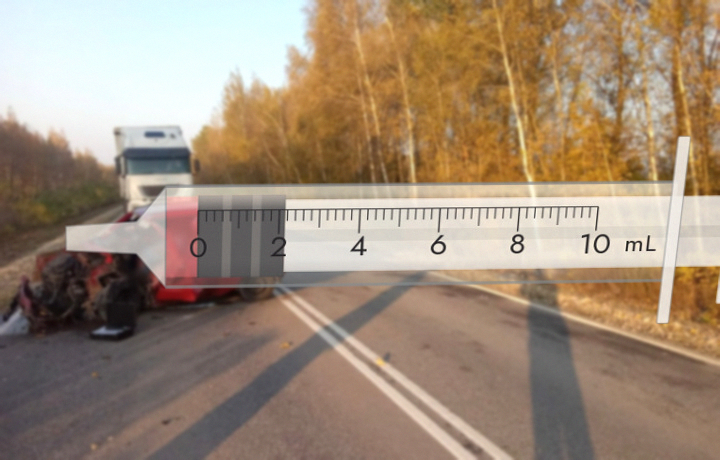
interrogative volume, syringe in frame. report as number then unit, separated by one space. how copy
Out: 0 mL
